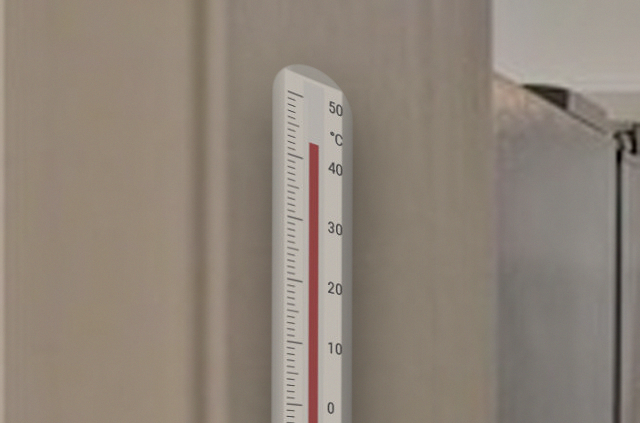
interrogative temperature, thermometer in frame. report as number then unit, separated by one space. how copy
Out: 43 °C
